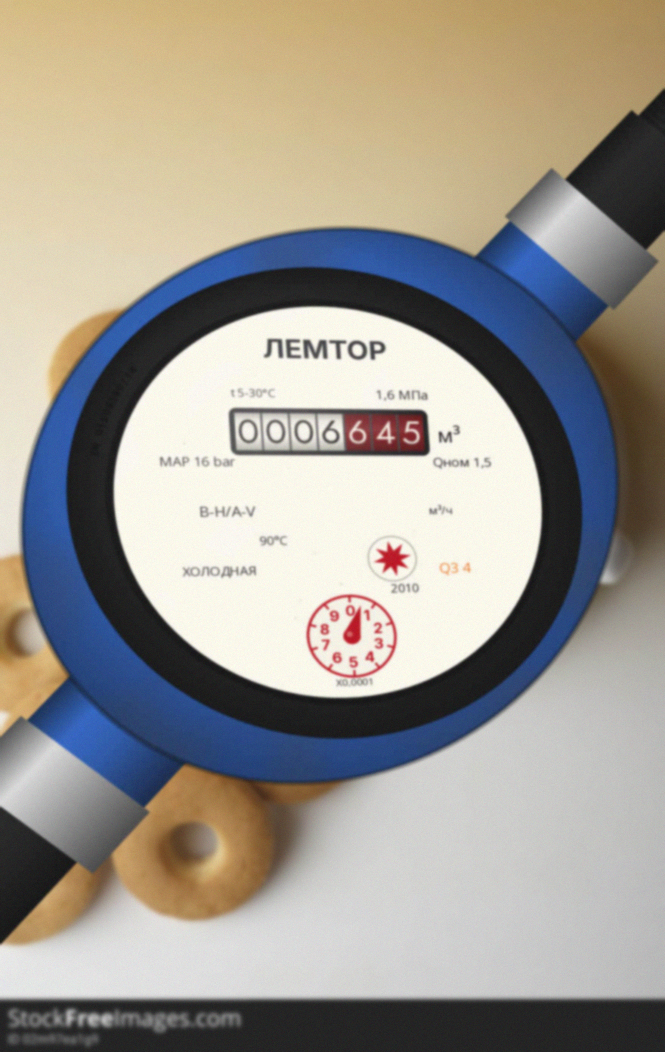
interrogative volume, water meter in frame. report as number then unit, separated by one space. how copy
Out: 6.6450 m³
